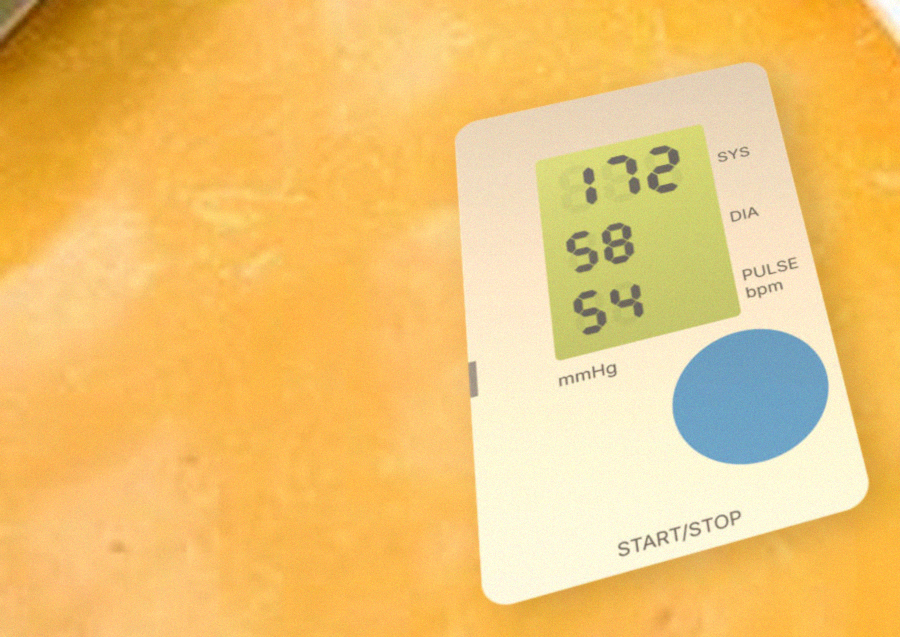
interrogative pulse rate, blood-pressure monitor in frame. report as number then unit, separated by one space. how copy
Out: 54 bpm
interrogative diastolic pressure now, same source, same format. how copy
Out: 58 mmHg
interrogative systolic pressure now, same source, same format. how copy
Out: 172 mmHg
